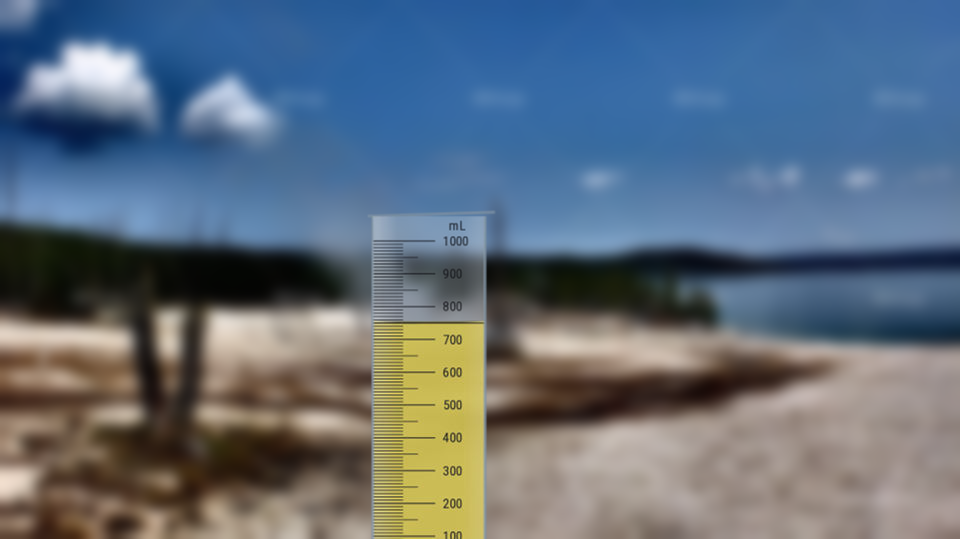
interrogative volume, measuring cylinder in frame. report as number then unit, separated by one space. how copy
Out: 750 mL
